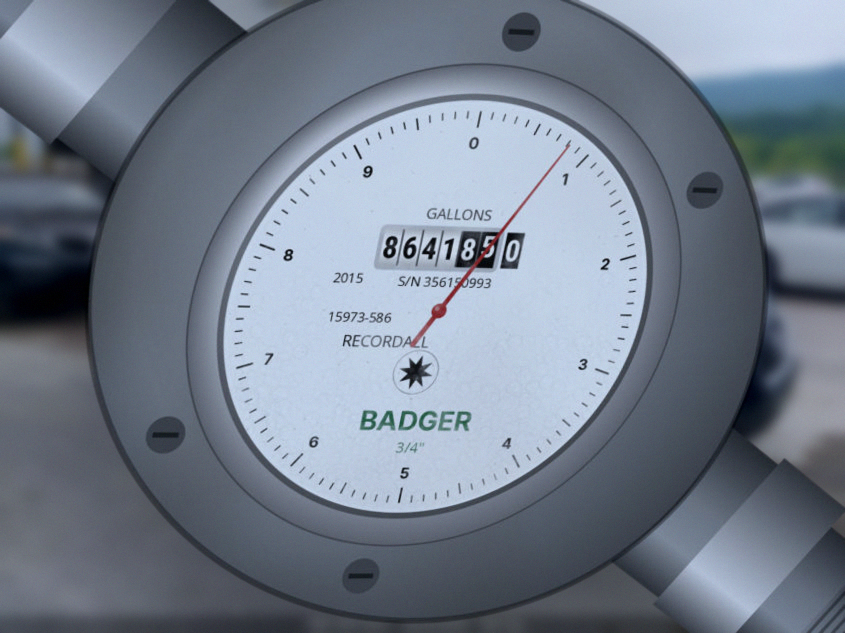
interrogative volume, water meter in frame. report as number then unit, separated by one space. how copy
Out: 8641850.8 gal
